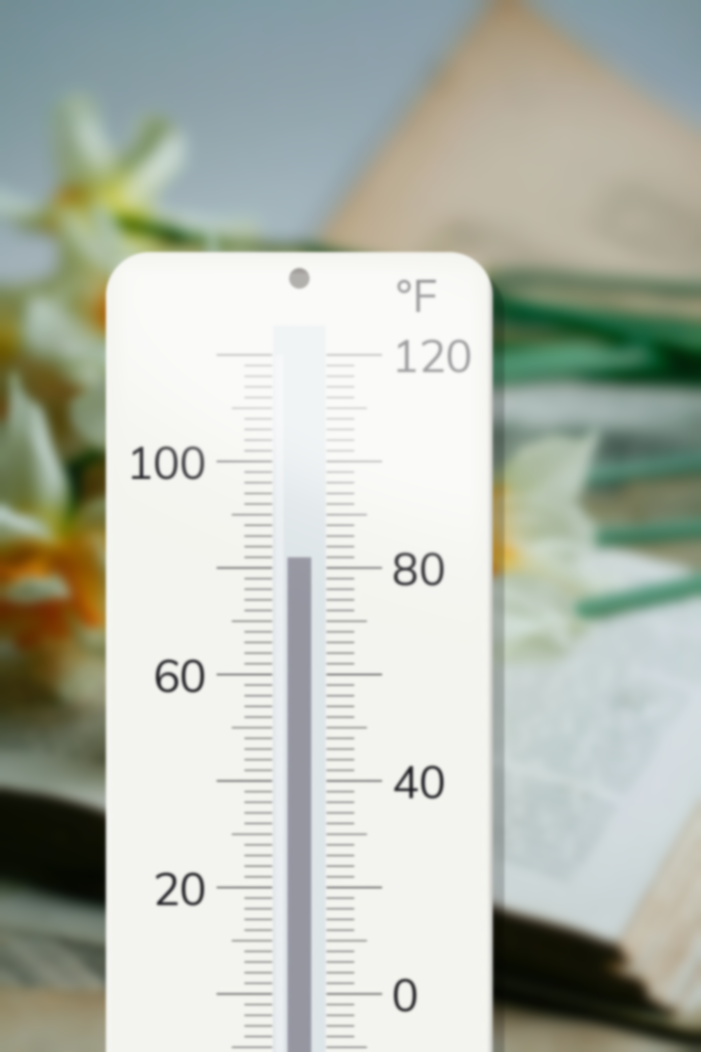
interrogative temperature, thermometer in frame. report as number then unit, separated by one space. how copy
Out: 82 °F
